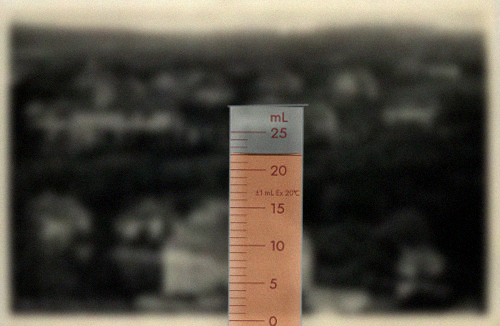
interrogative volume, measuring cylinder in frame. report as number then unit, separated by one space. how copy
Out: 22 mL
